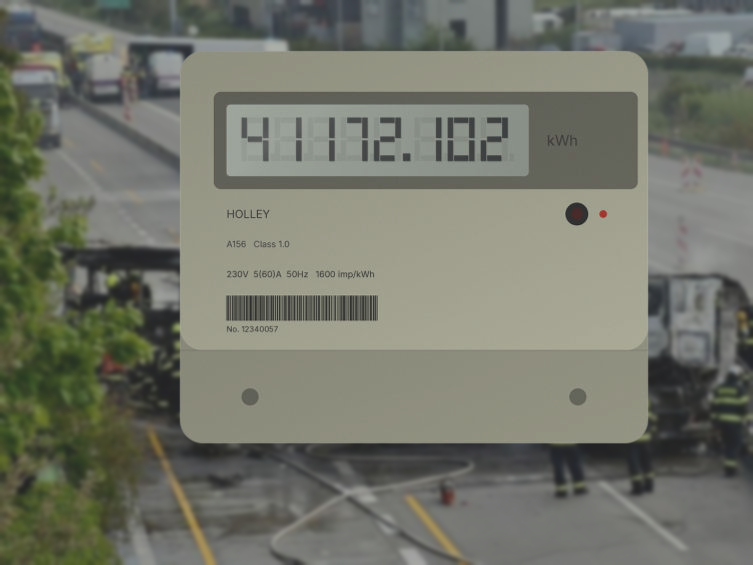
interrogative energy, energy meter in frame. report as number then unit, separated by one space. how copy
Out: 41172.102 kWh
